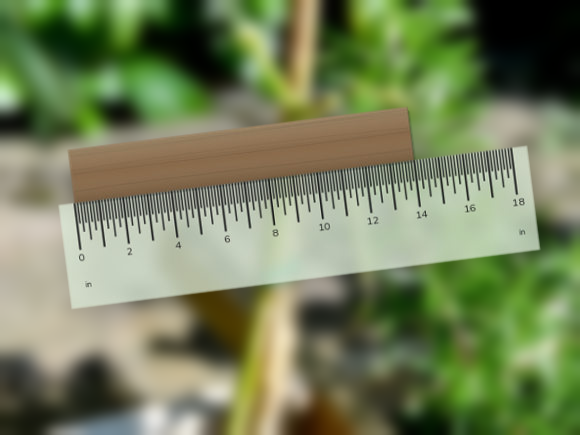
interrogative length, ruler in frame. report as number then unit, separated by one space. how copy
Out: 14 in
